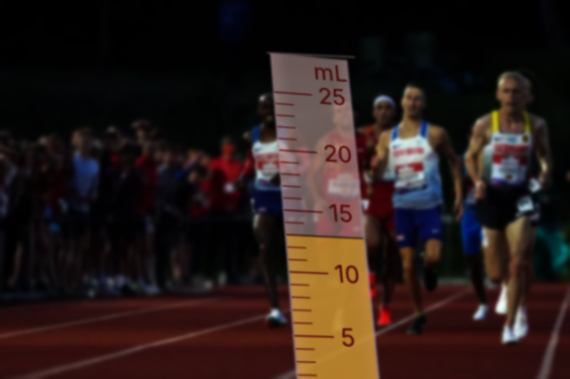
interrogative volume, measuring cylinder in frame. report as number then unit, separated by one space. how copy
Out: 13 mL
